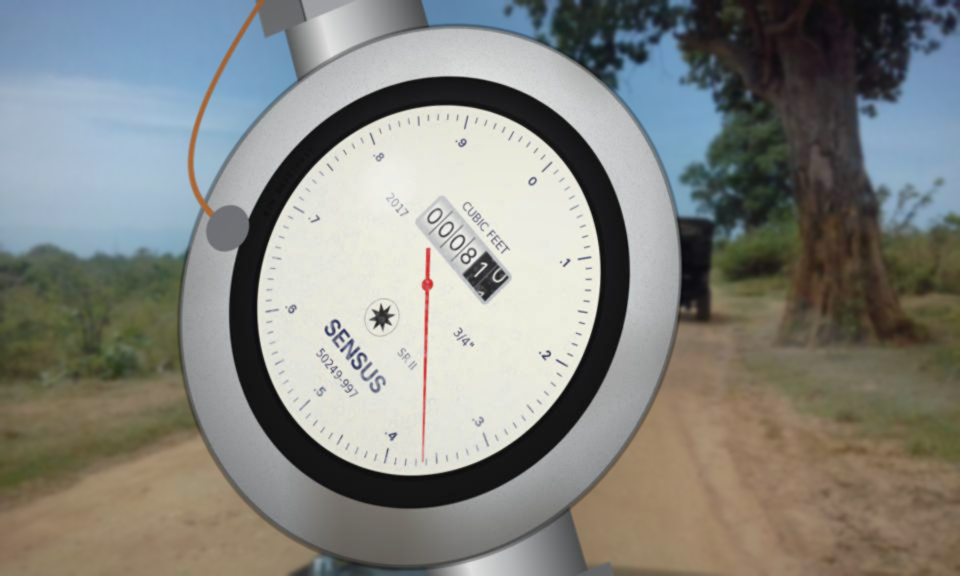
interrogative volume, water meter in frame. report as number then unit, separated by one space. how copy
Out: 810.36 ft³
